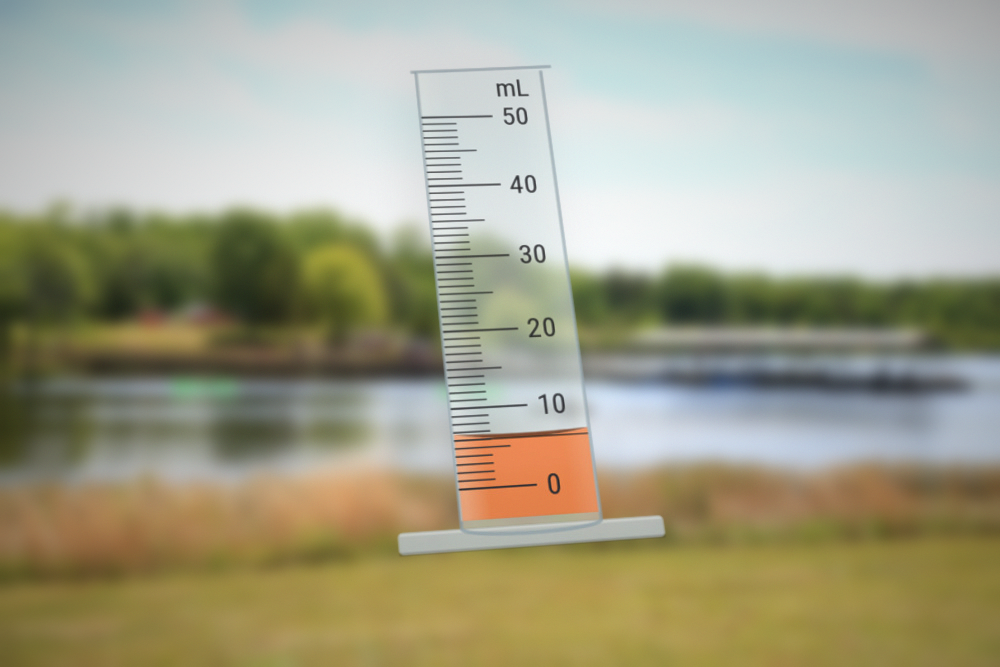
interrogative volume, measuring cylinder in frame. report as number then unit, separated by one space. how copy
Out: 6 mL
